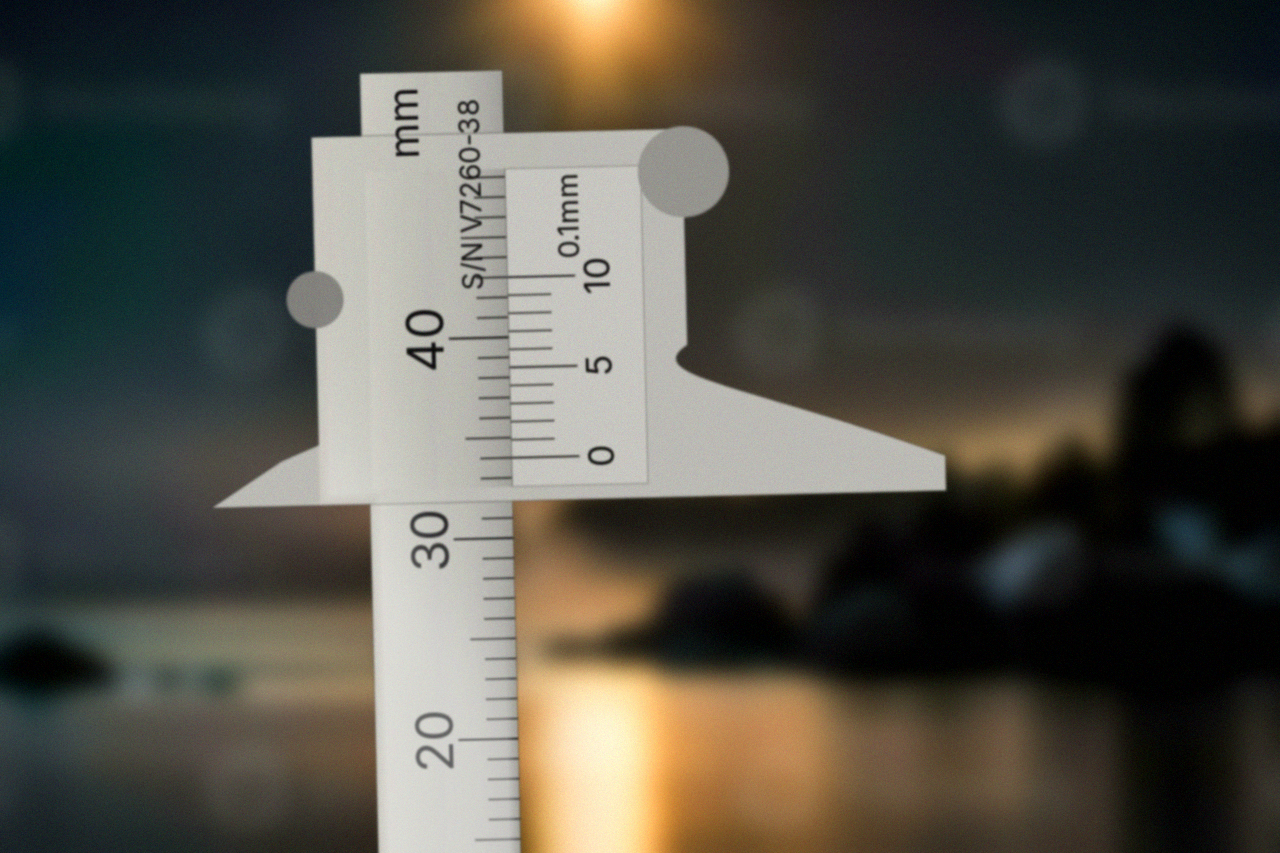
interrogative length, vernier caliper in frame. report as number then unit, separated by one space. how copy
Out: 34.0 mm
